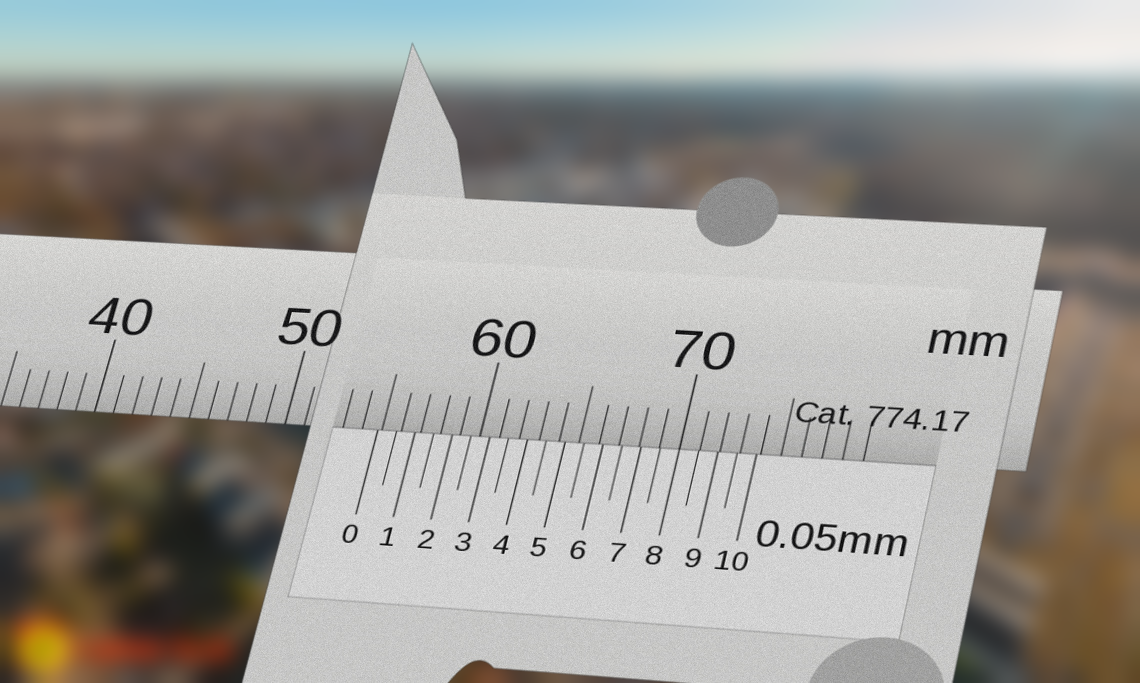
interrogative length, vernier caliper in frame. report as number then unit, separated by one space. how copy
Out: 54.8 mm
